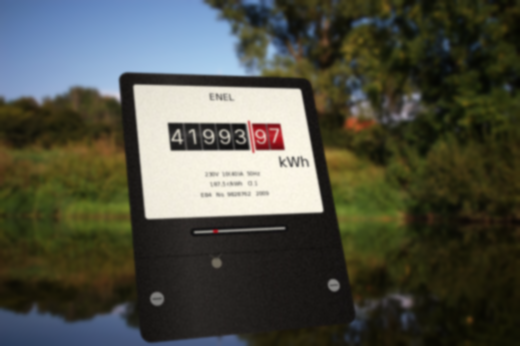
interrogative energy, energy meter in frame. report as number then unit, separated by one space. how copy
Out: 41993.97 kWh
